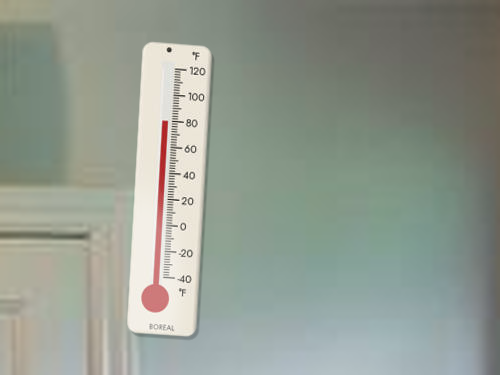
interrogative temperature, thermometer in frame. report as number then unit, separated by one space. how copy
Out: 80 °F
